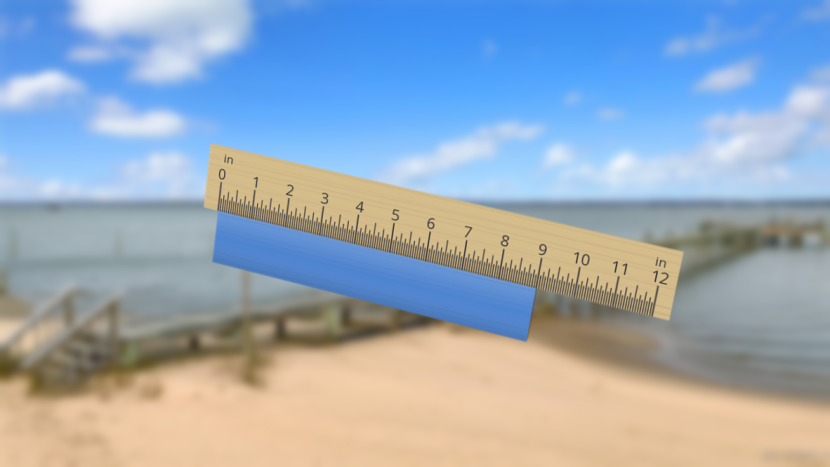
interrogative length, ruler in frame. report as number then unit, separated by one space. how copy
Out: 9 in
